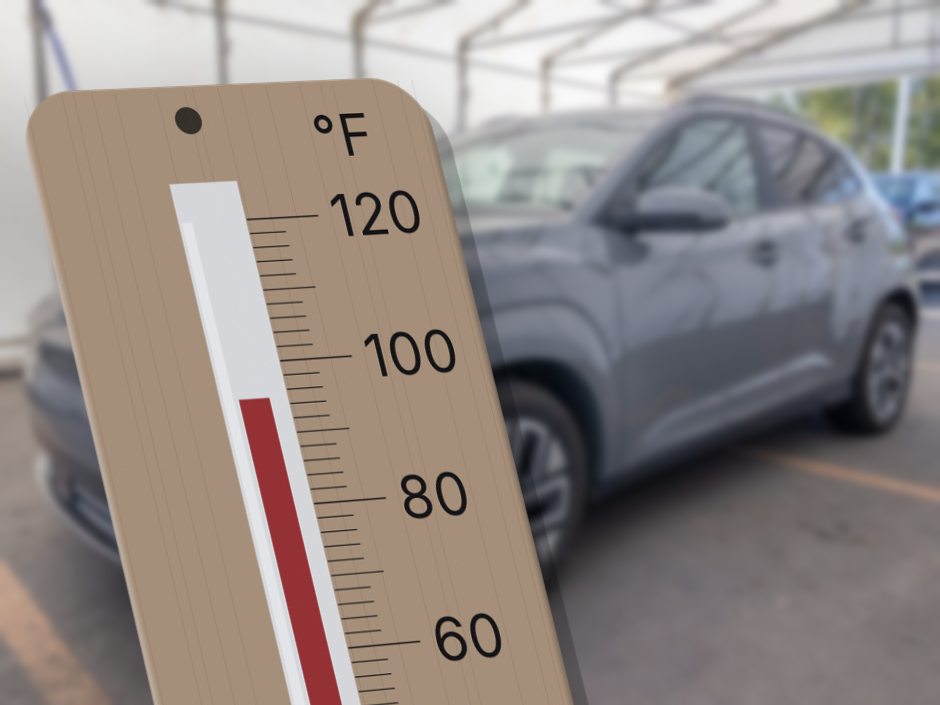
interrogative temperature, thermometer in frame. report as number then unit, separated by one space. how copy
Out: 95 °F
